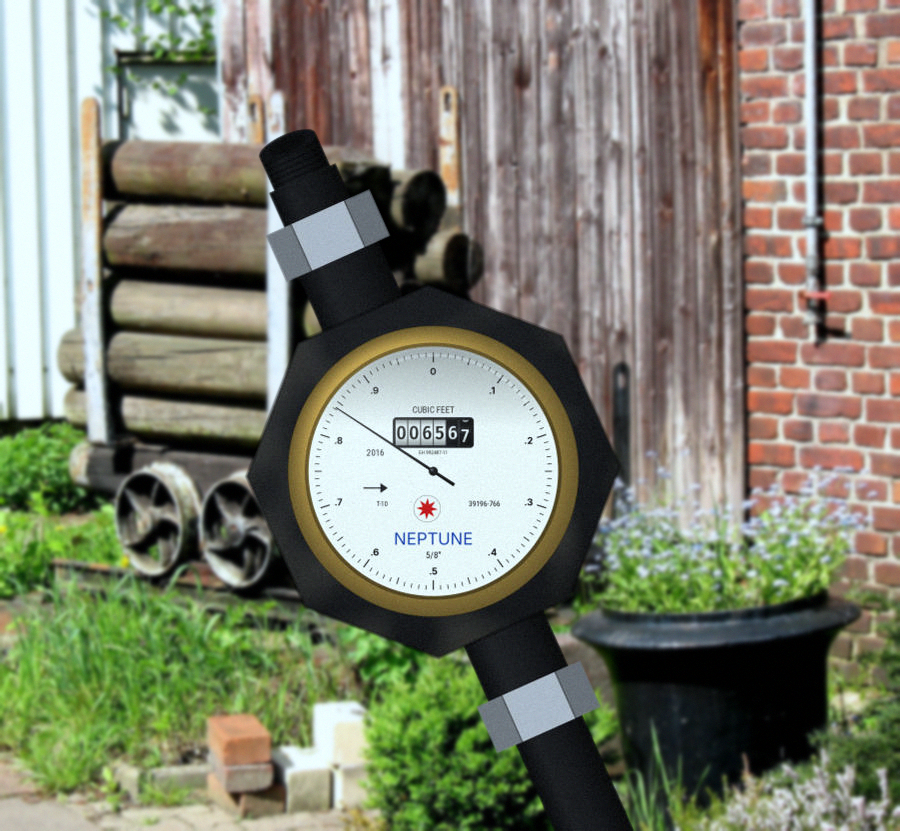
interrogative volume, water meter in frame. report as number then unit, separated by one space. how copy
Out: 6566.84 ft³
